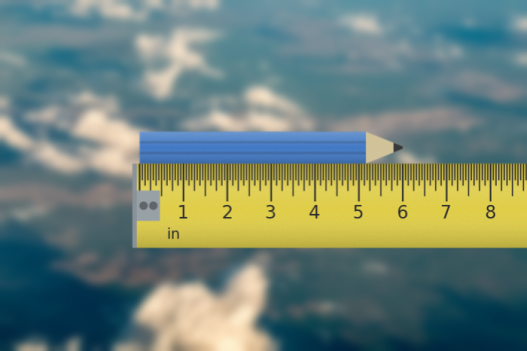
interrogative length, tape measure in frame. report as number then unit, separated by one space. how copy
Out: 6 in
